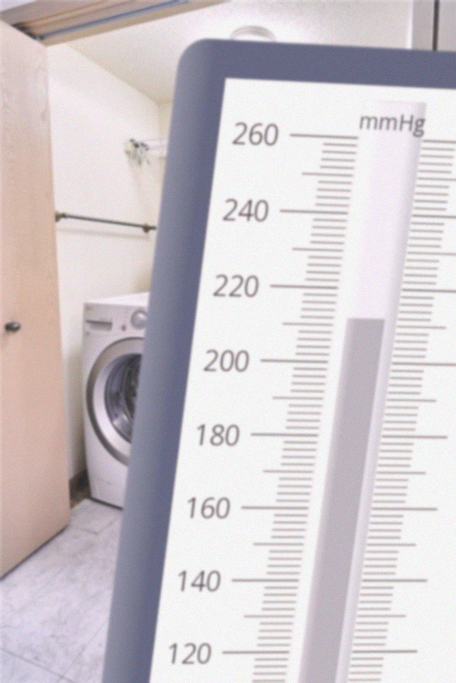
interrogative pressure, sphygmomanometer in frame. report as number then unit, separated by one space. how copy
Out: 212 mmHg
